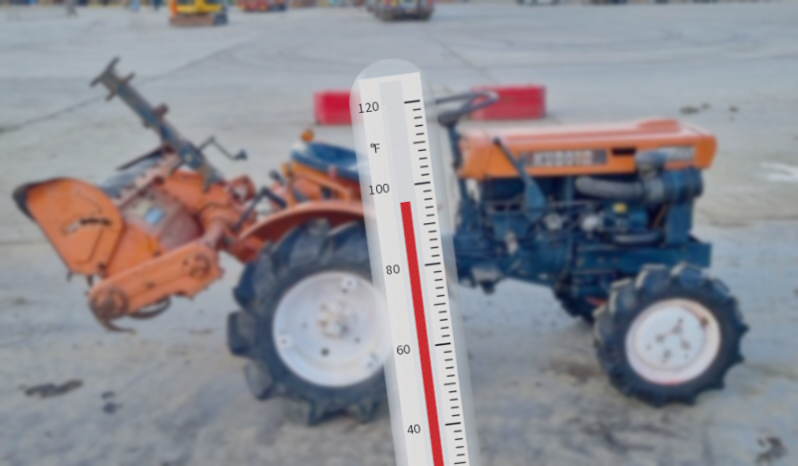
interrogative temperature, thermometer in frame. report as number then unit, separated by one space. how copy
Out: 96 °F
